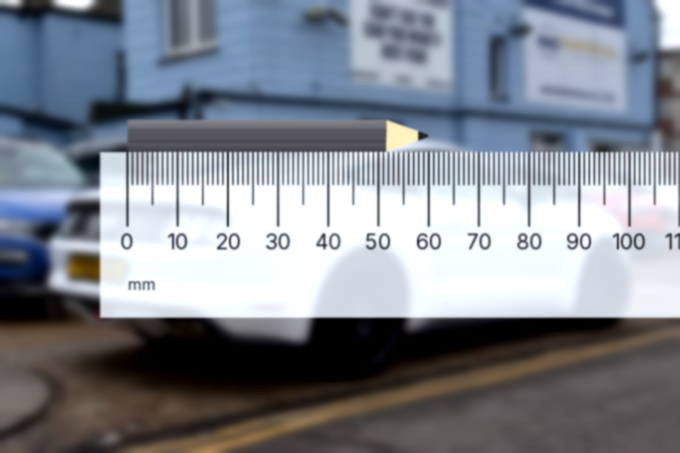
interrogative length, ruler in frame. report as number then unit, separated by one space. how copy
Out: 60 mm
